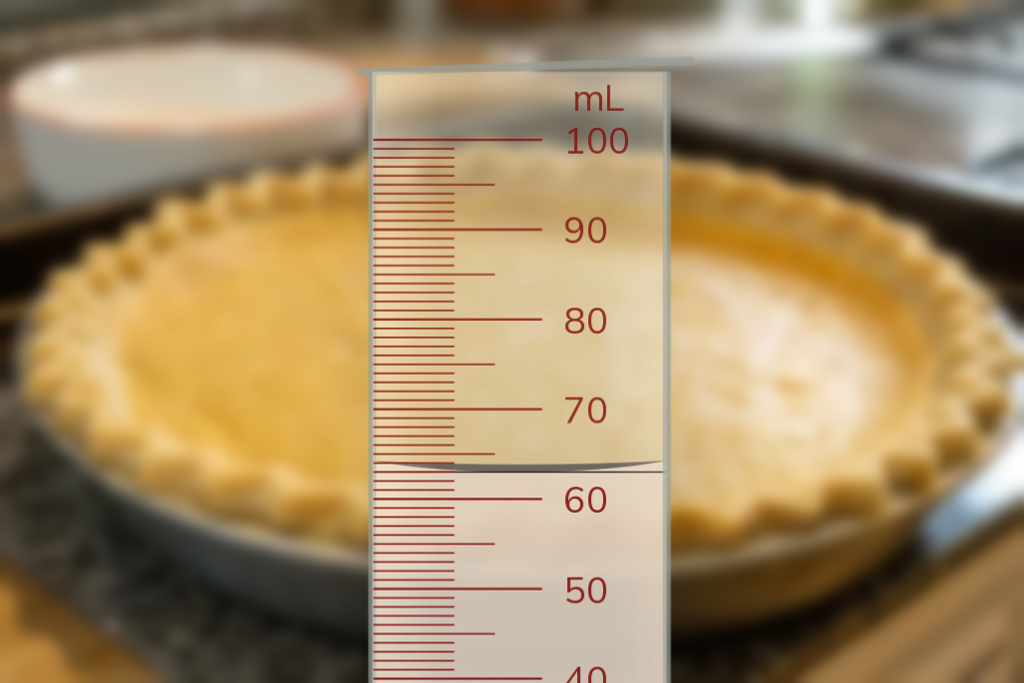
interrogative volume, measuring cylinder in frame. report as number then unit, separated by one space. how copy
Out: 63 mL
